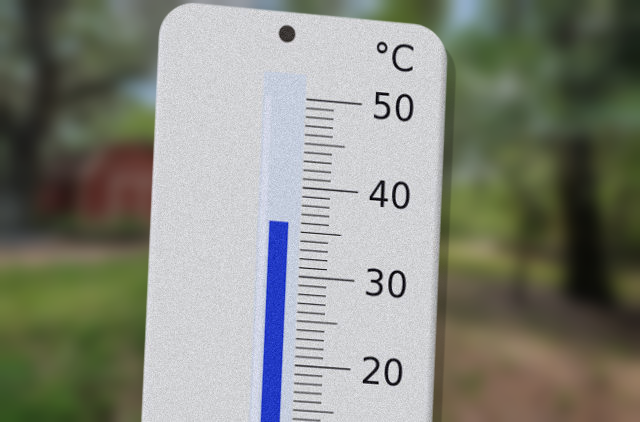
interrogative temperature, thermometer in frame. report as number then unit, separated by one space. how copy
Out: 36 °C
